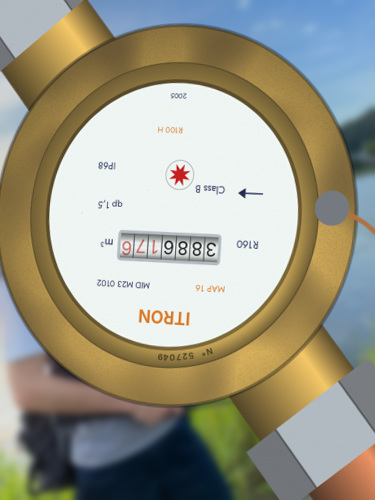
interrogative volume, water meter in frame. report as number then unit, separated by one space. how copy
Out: 3886.176 m³
